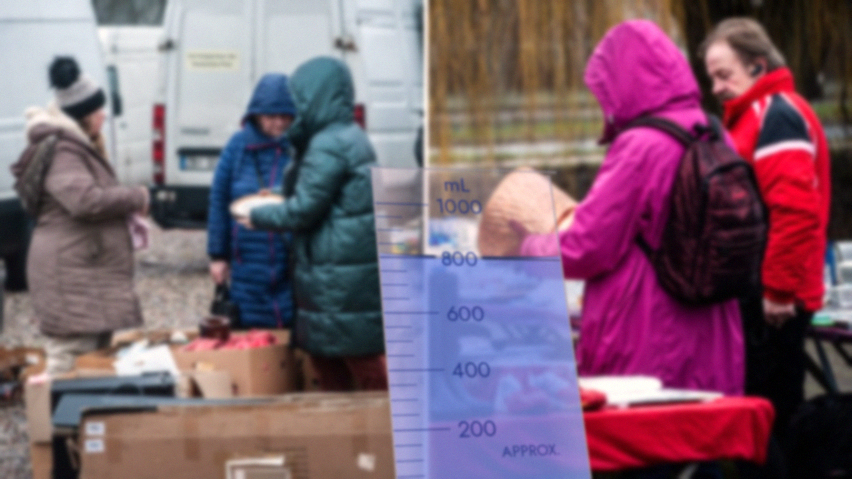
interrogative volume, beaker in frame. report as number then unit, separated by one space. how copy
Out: 800 mL
